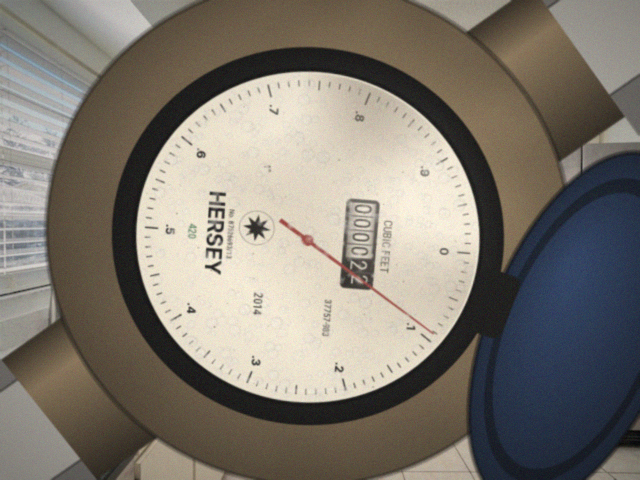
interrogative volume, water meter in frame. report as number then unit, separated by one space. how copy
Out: 22.09 ft³
